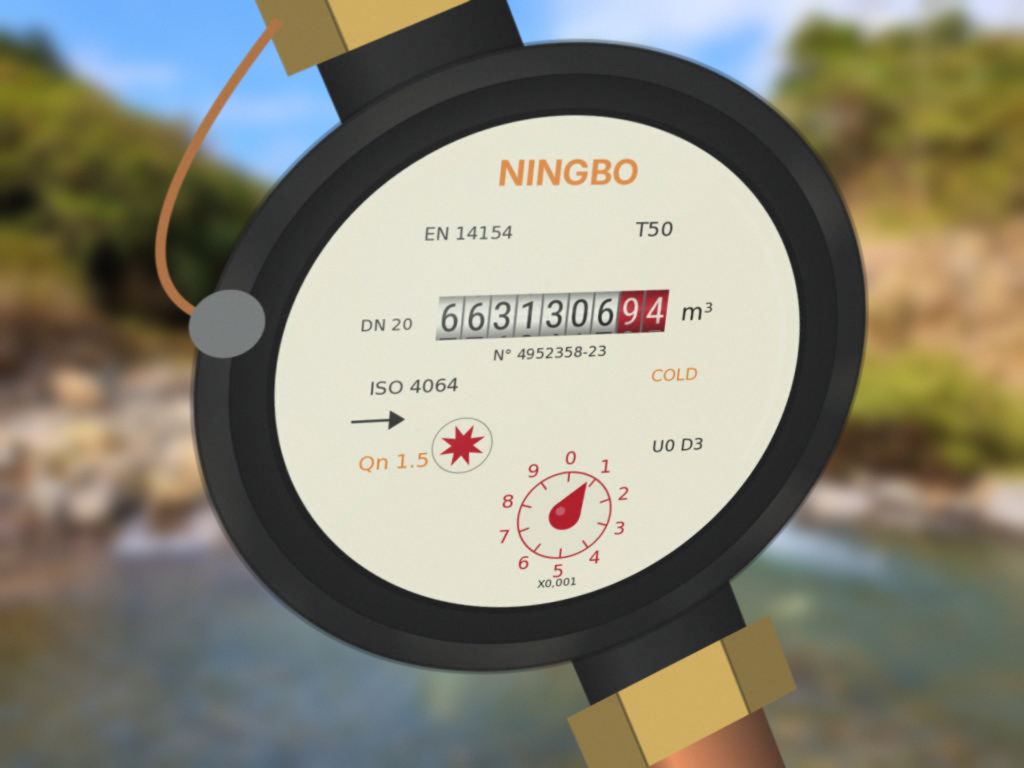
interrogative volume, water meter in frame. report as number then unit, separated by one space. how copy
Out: 6631306.940 m³
